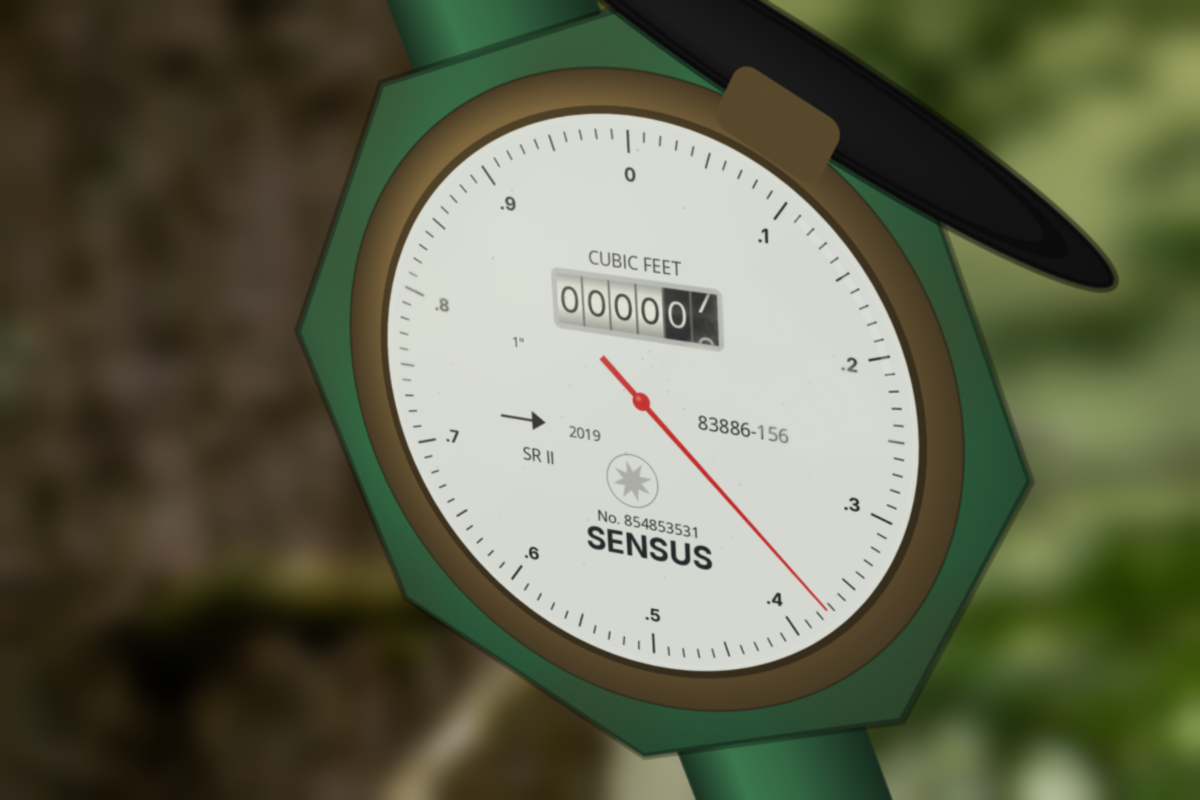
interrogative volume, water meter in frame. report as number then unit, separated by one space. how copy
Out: 7.37 ft³
